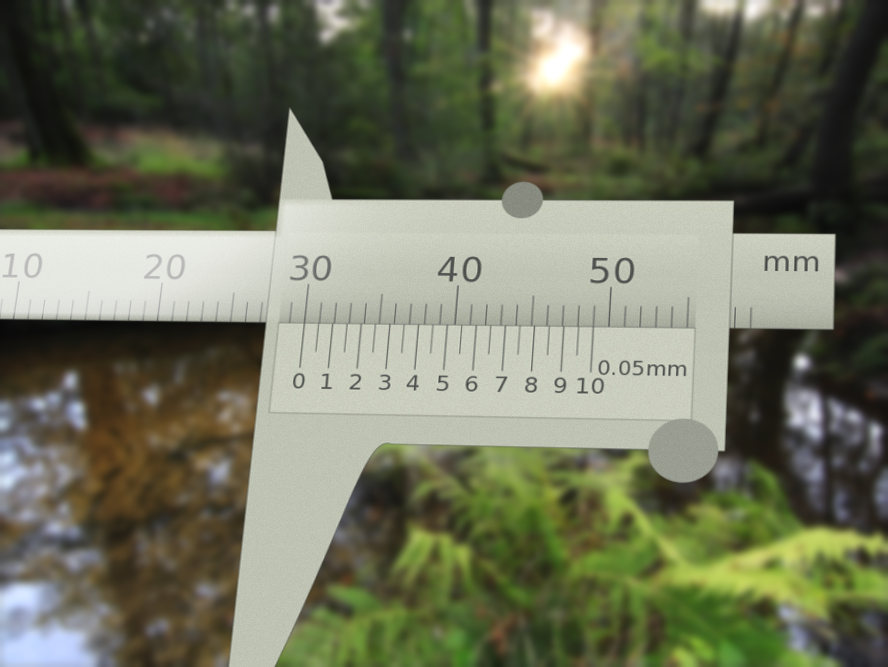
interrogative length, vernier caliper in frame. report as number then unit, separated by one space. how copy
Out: 30.0 mm
